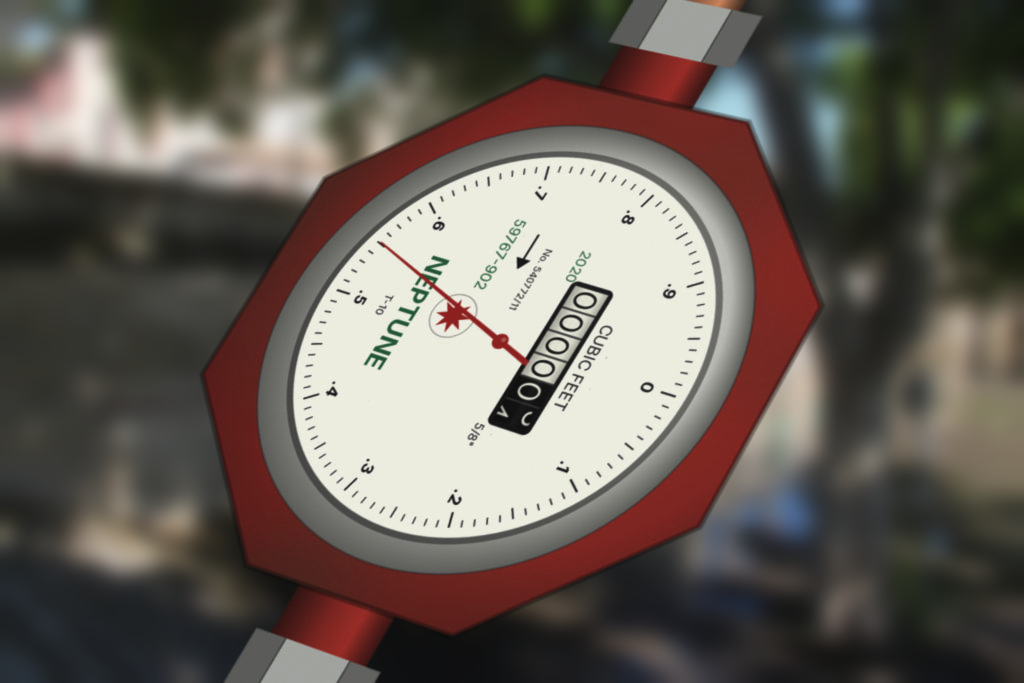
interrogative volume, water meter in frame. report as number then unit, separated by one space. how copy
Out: 3.55 ft³
